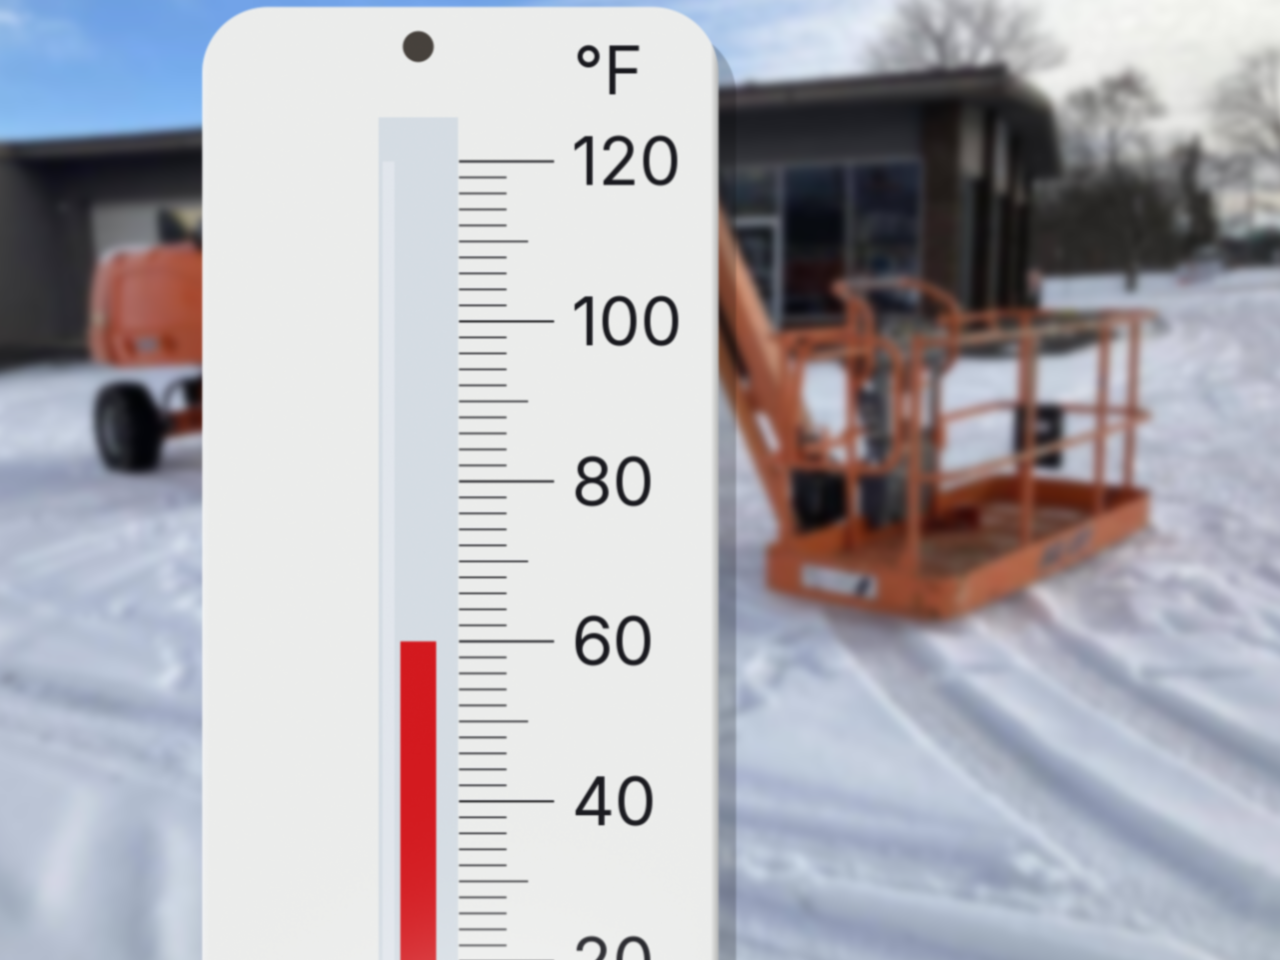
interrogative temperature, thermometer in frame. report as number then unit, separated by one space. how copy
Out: 60 °F
